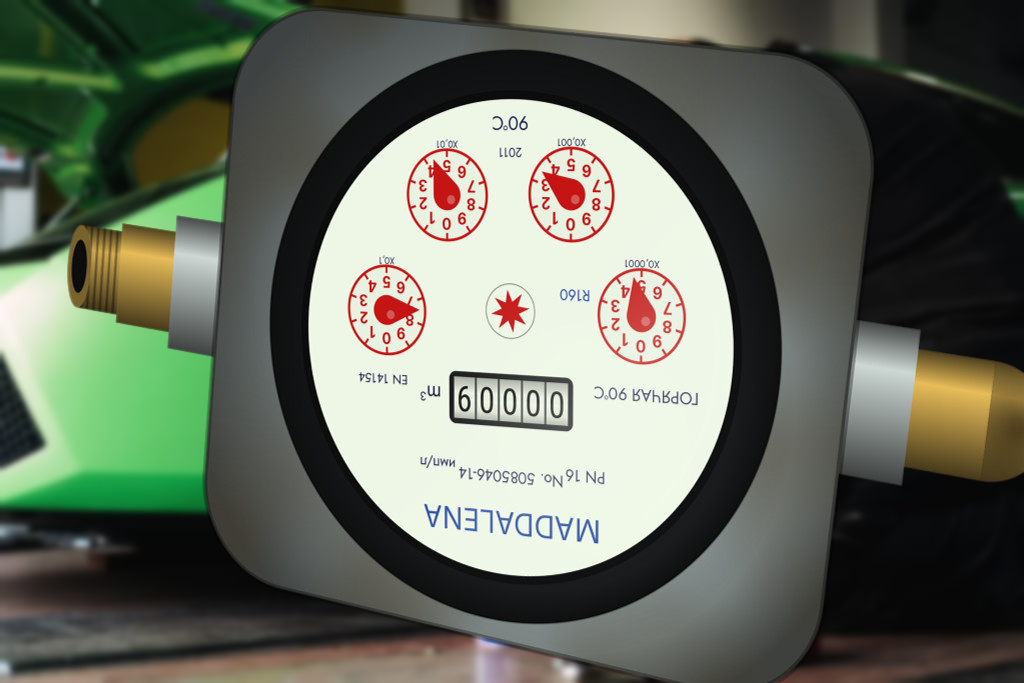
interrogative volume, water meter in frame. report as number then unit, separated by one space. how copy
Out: 9.7434 m³
